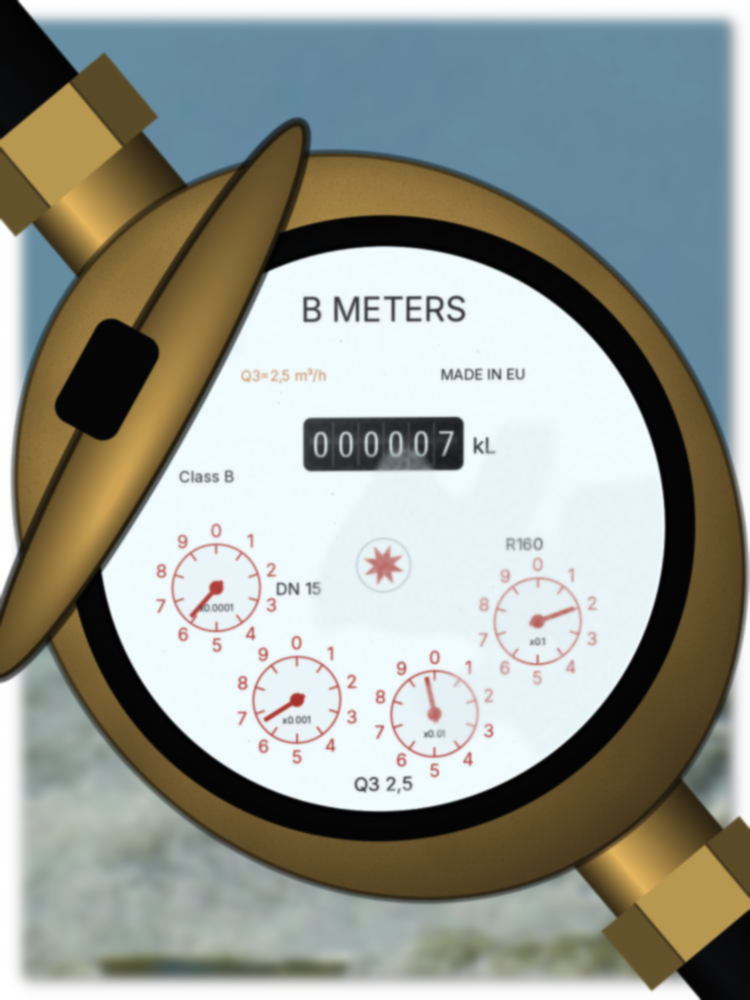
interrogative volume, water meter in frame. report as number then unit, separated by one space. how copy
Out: 7.1966 kL
